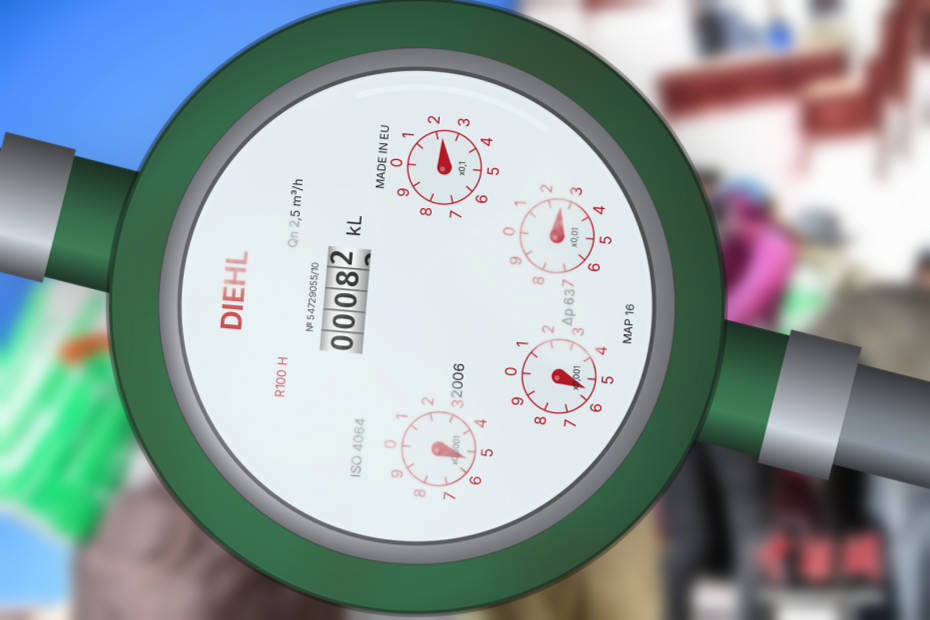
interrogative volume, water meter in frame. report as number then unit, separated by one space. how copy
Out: 82.2255 kL
